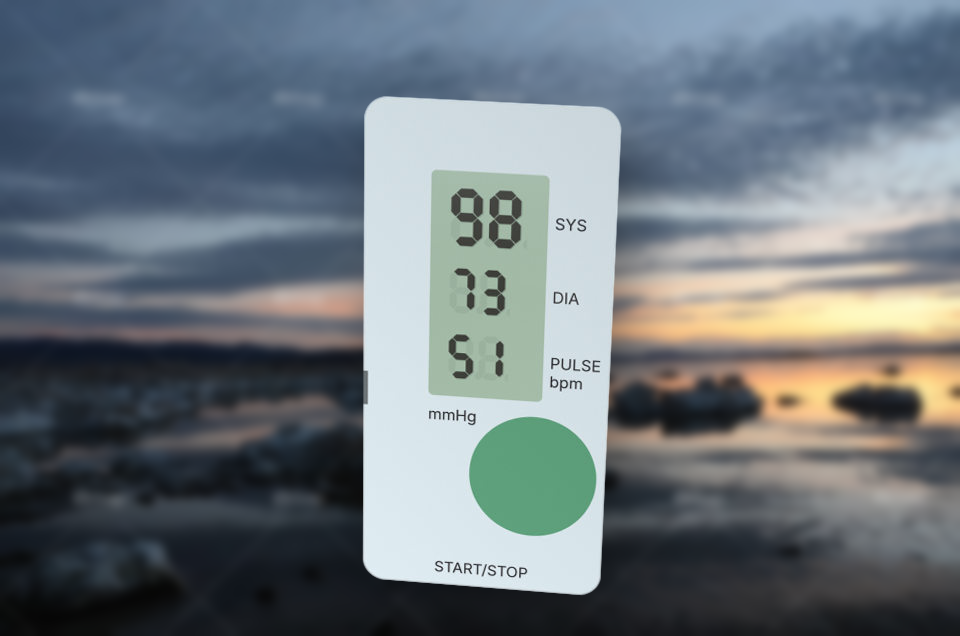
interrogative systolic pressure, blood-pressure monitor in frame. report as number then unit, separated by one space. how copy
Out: 98 mmHg
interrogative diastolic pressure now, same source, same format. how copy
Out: 73 mmHg
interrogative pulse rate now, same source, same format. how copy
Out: 51 bpm
